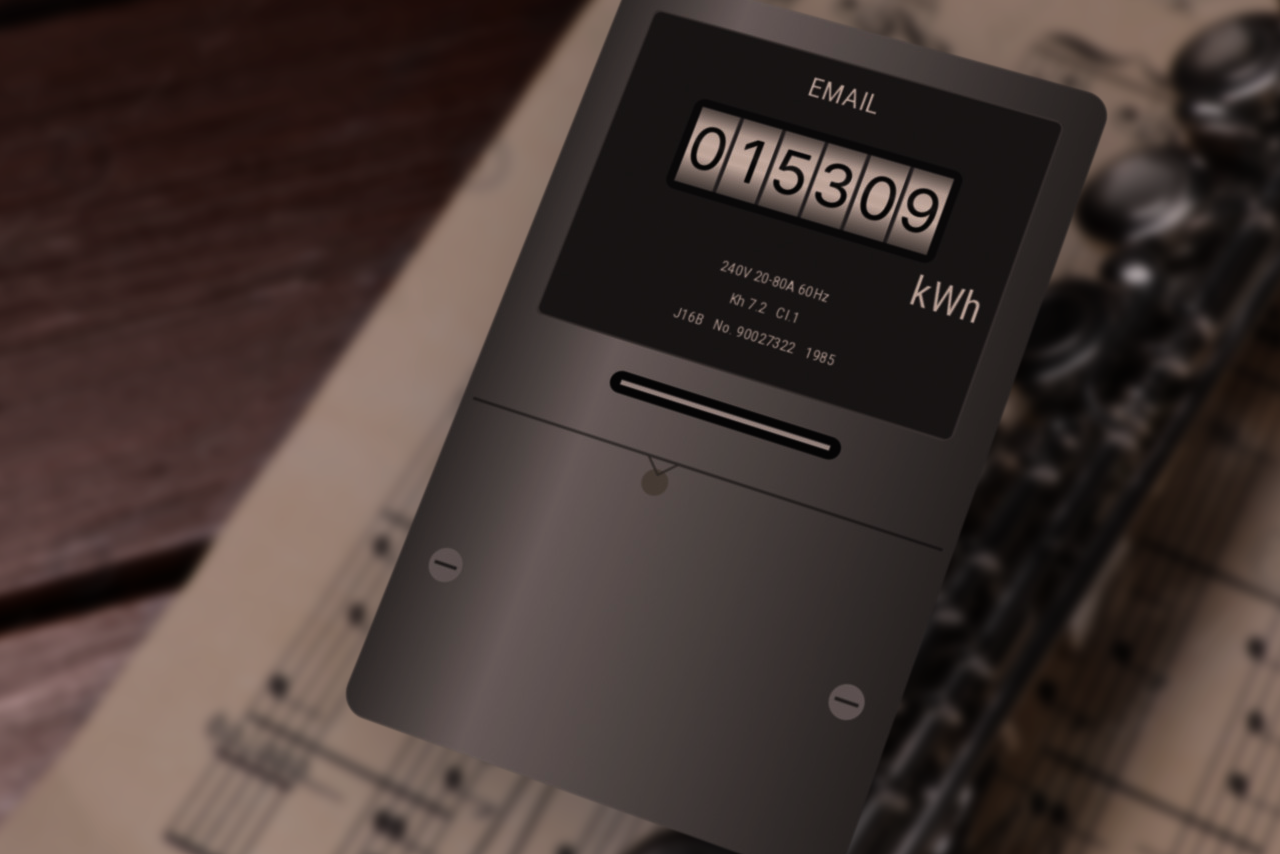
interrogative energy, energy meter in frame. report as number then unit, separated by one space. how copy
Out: 15309 kWh
